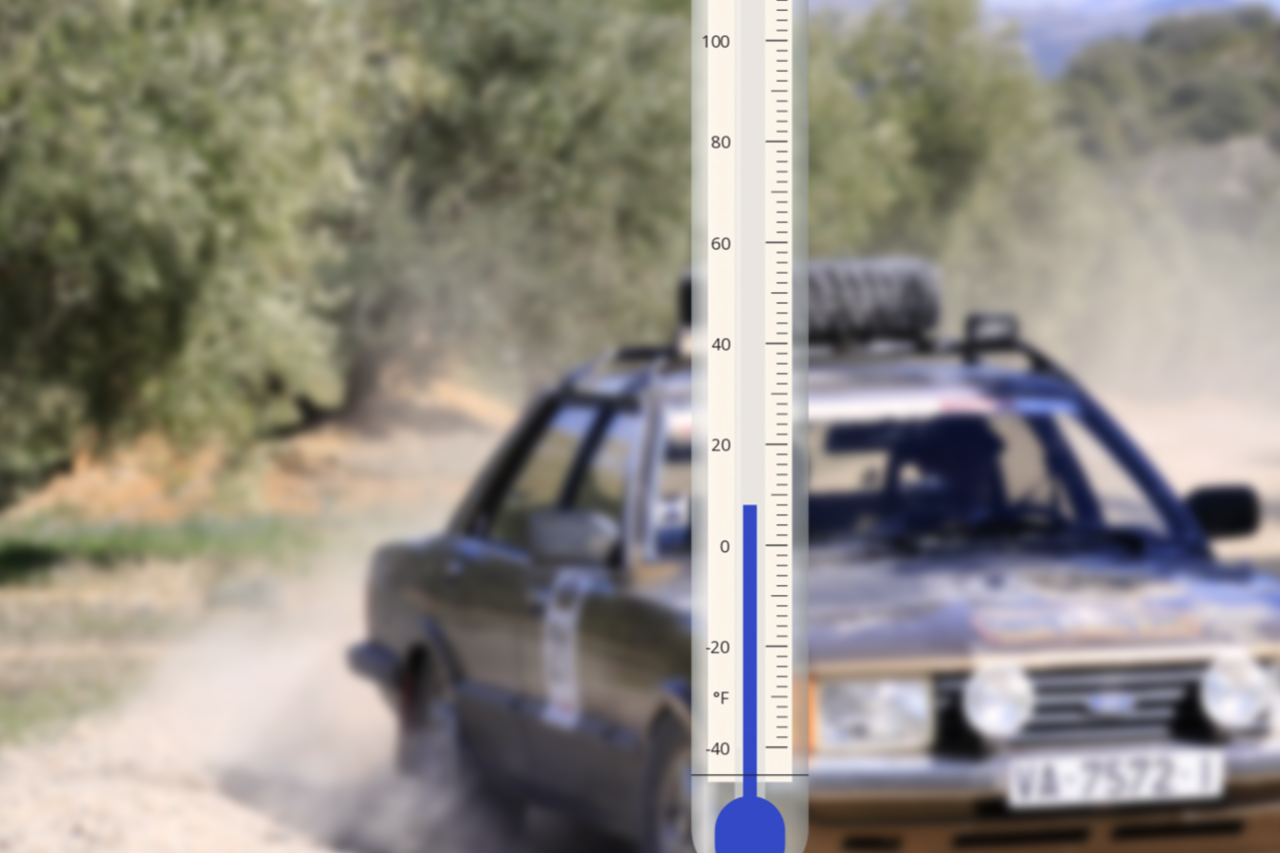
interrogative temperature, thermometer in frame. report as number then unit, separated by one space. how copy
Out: 8 °F
